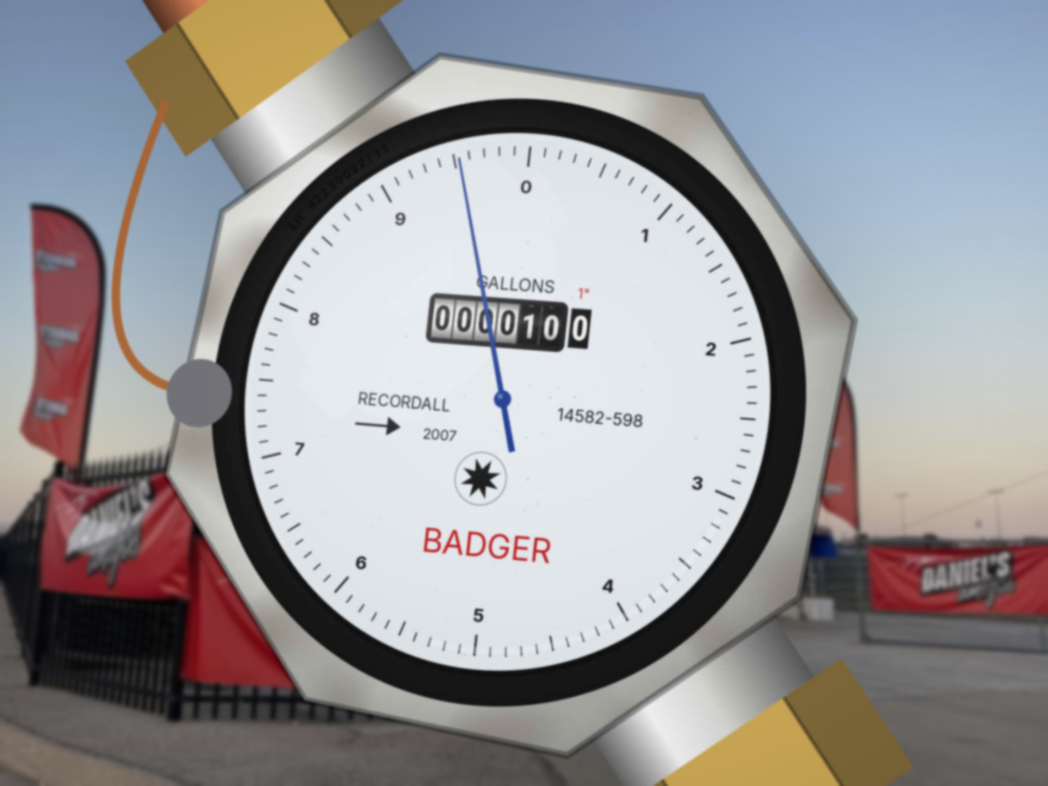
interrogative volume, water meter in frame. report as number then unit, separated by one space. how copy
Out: 99.5 gal
